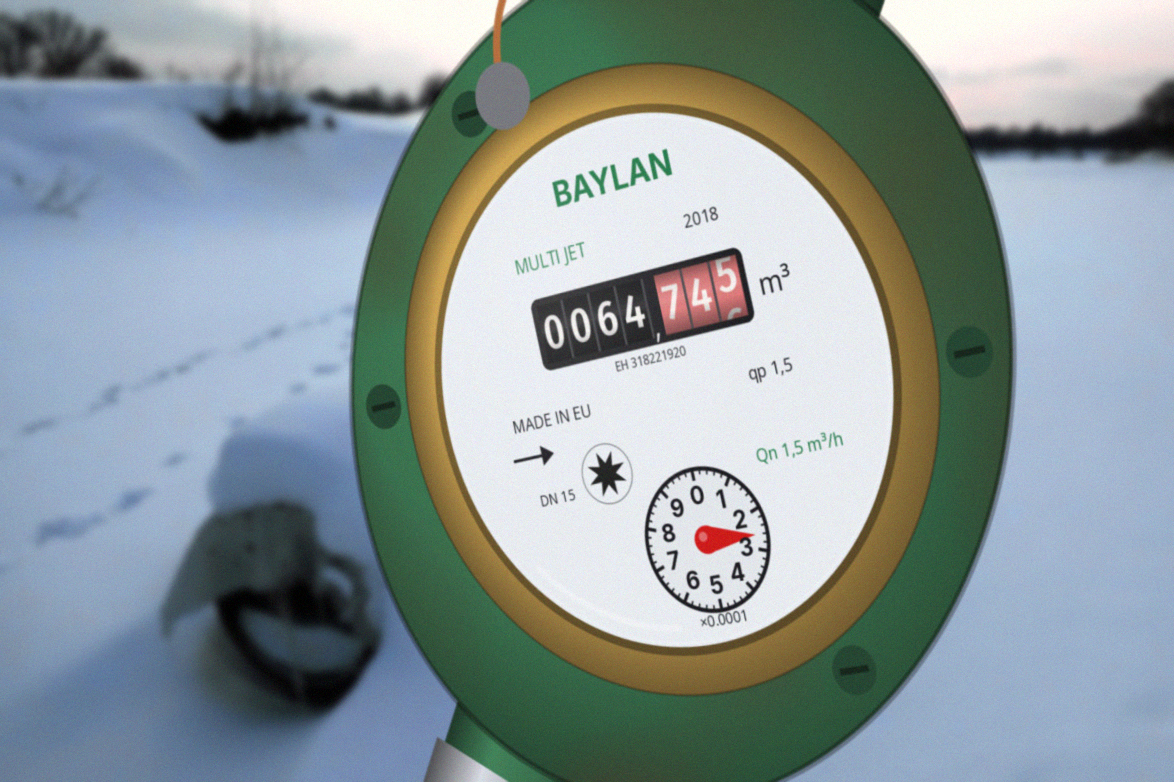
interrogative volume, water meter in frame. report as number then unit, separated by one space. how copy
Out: 64.7452 m³
